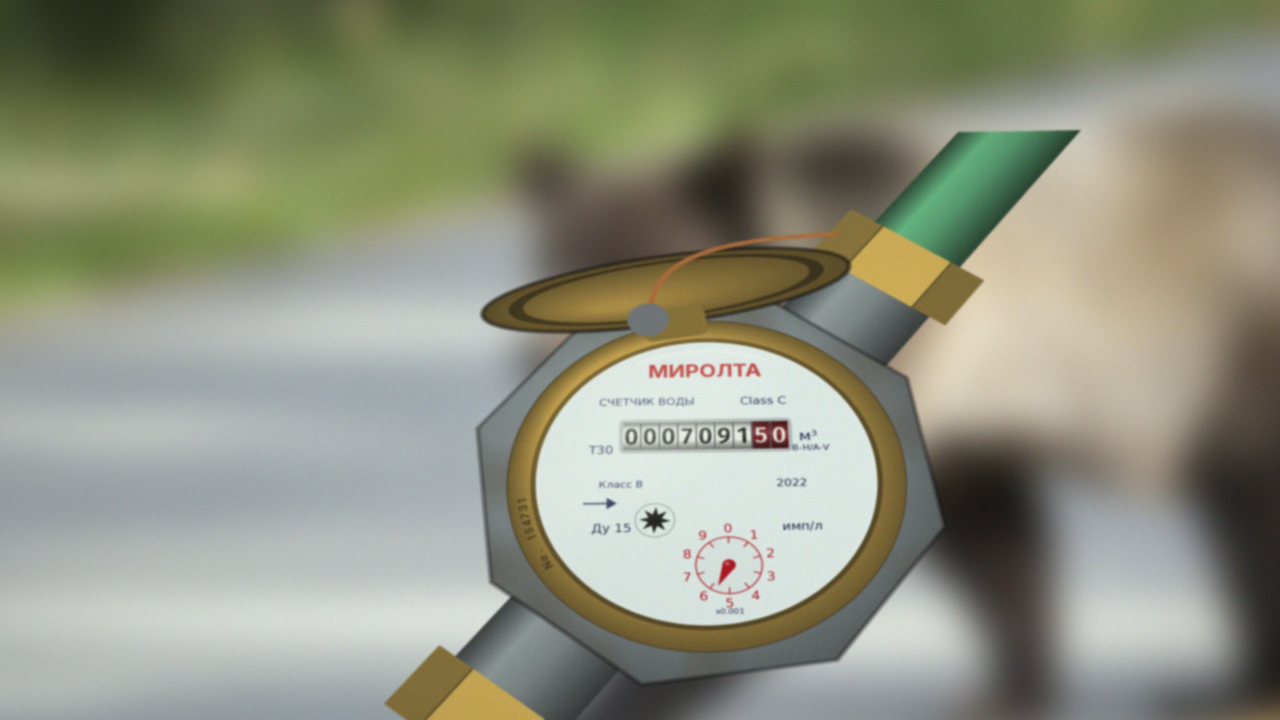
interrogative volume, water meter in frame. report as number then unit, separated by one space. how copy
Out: 7091.505 m³
